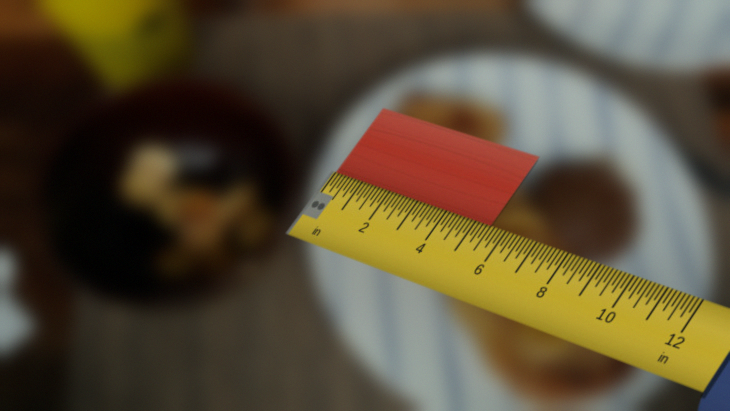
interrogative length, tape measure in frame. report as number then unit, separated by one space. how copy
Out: 5.5 in
